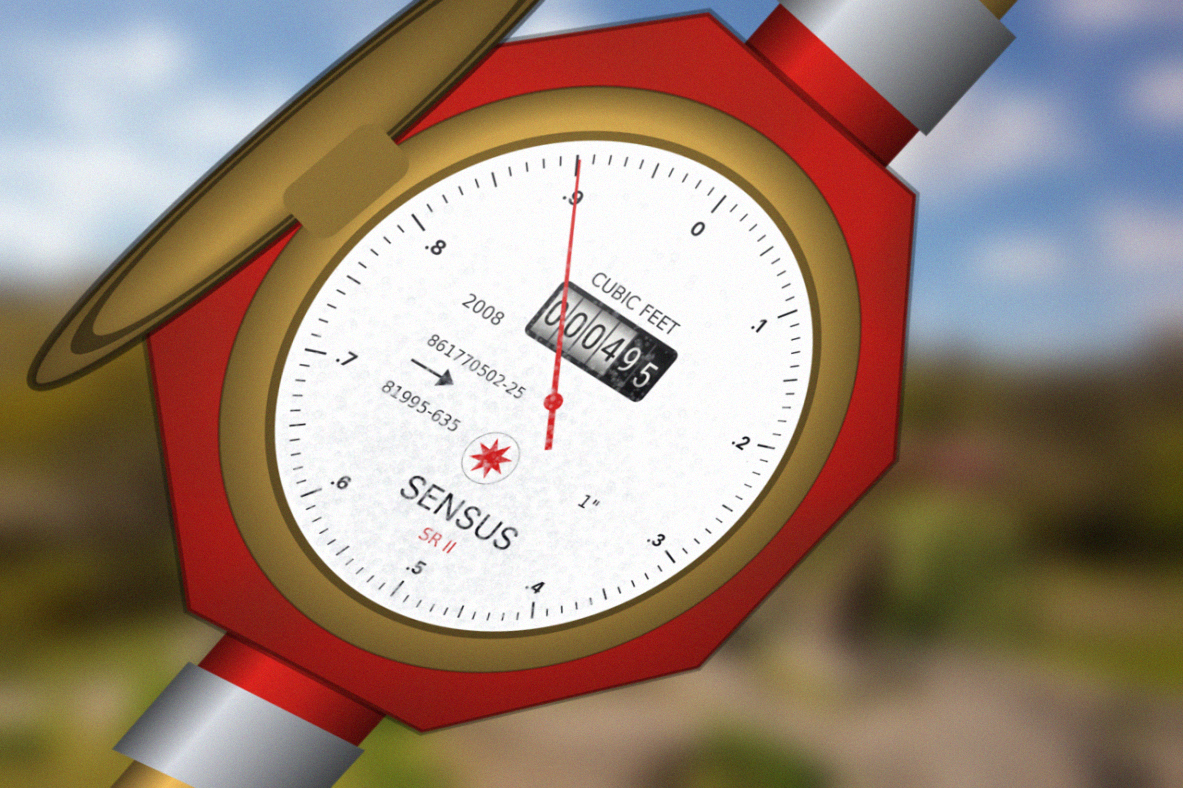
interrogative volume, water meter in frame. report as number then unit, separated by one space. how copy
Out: 494.90 ft³
